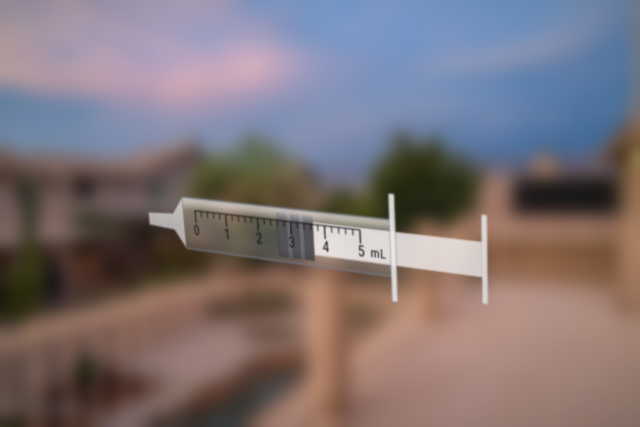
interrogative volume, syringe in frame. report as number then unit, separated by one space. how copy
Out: 2.6 mL
